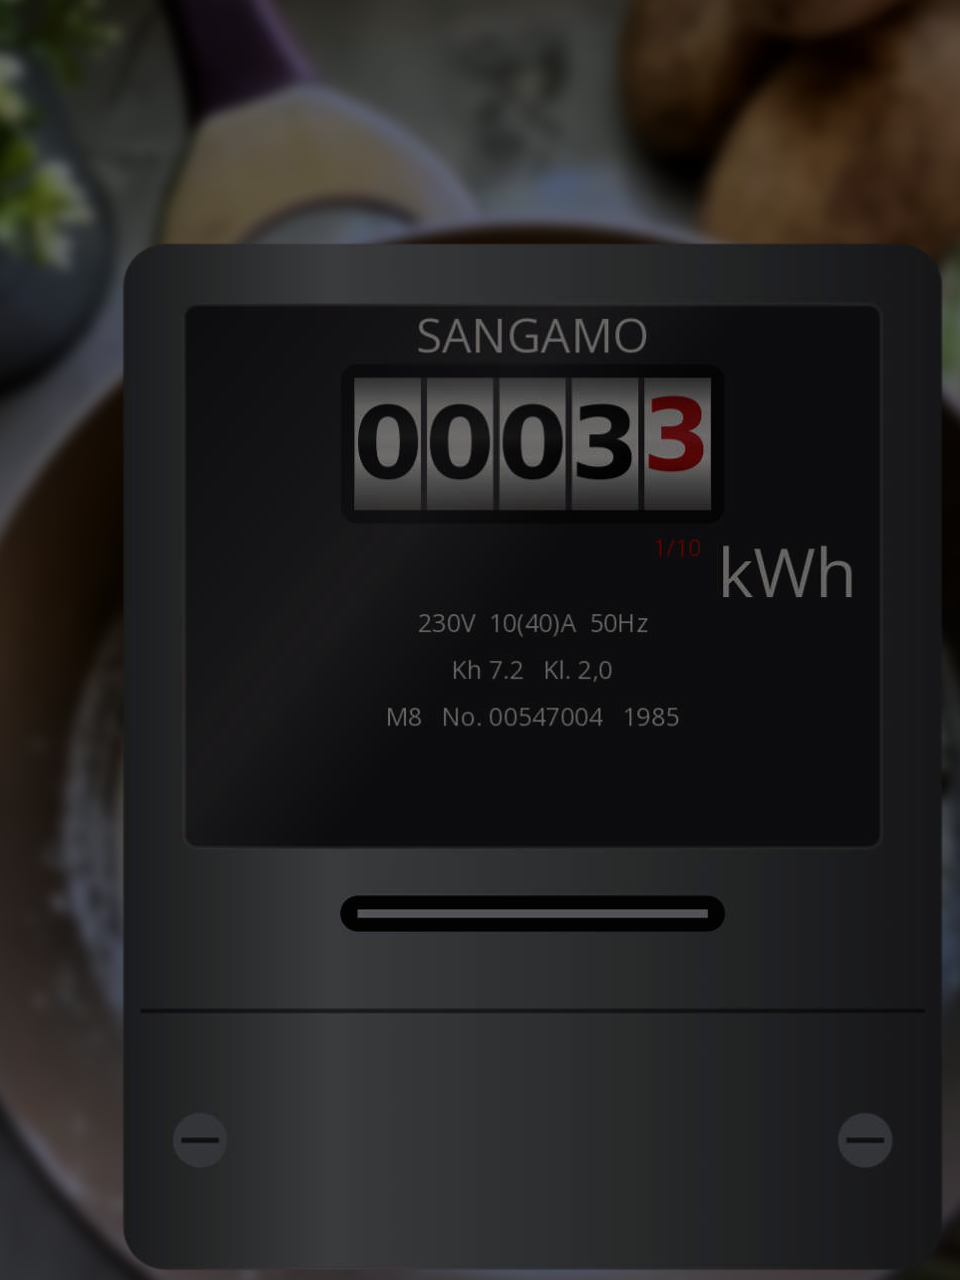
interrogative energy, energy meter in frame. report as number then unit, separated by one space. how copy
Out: 3.3 kWh
